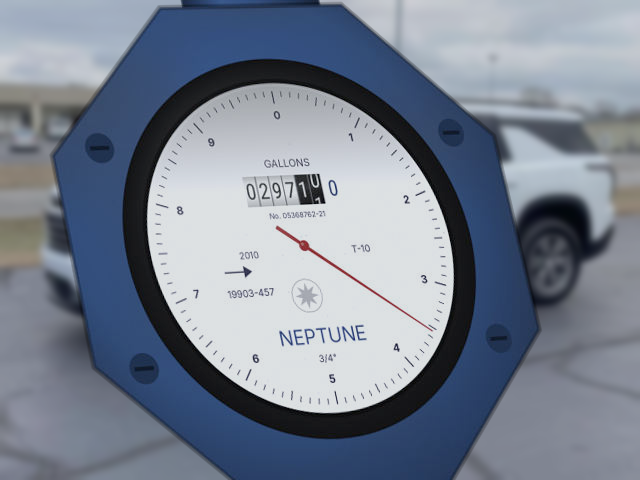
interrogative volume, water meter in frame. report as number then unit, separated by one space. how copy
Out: 297103.5 gal
